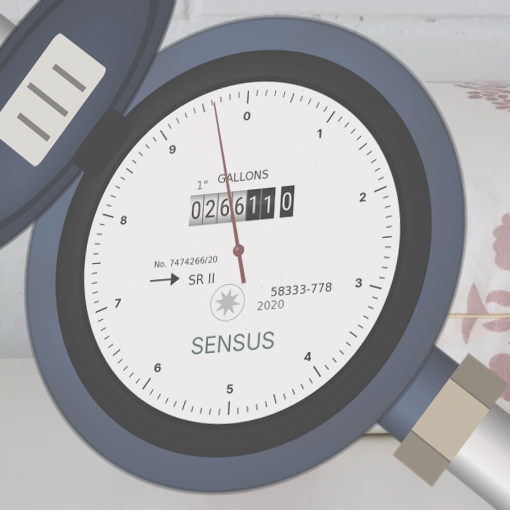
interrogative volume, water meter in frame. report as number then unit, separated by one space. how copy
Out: 266109.6 gal
